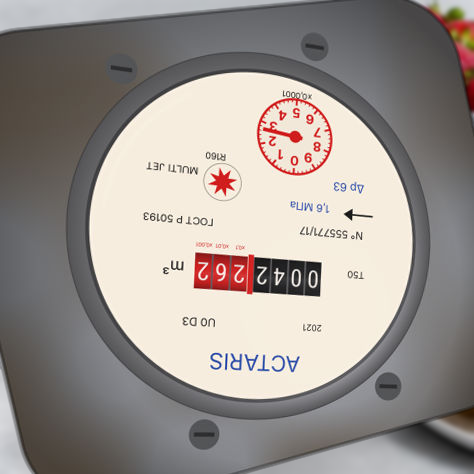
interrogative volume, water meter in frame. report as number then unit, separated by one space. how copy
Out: 42.2622 m³
